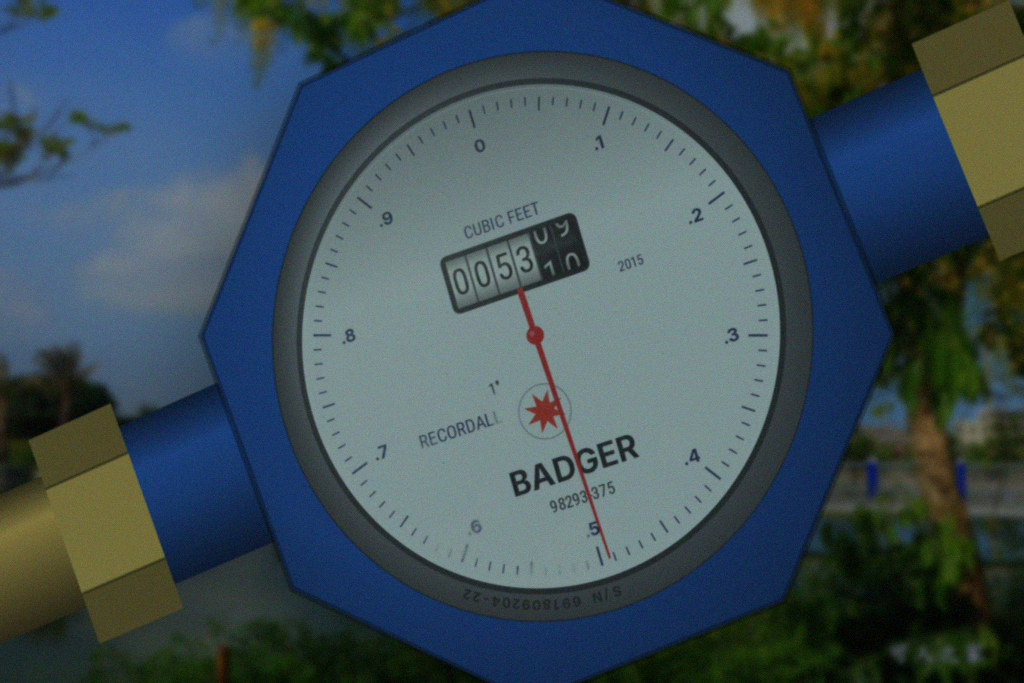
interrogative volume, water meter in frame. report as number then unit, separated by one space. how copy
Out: 5309.49 ft³
